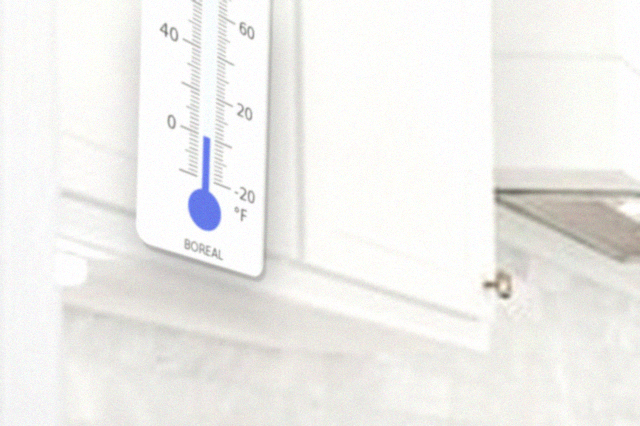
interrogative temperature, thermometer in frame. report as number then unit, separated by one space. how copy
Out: 0 °F
